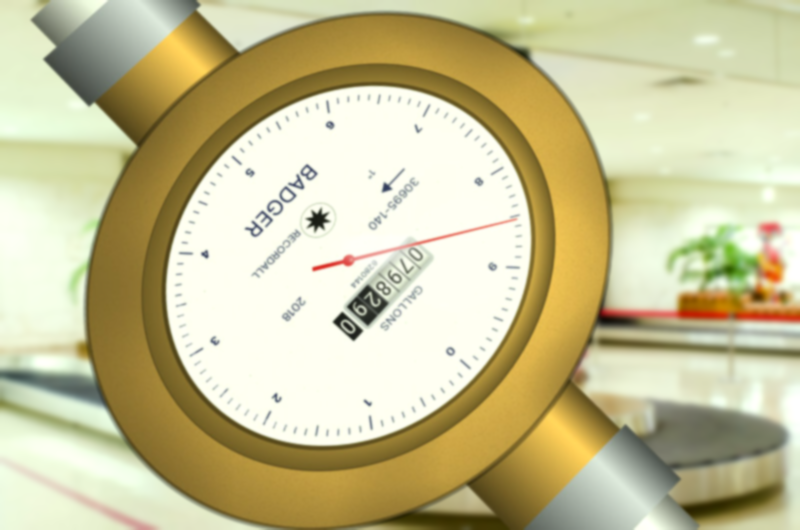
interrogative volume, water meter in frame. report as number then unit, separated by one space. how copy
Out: 798288.5 gal
